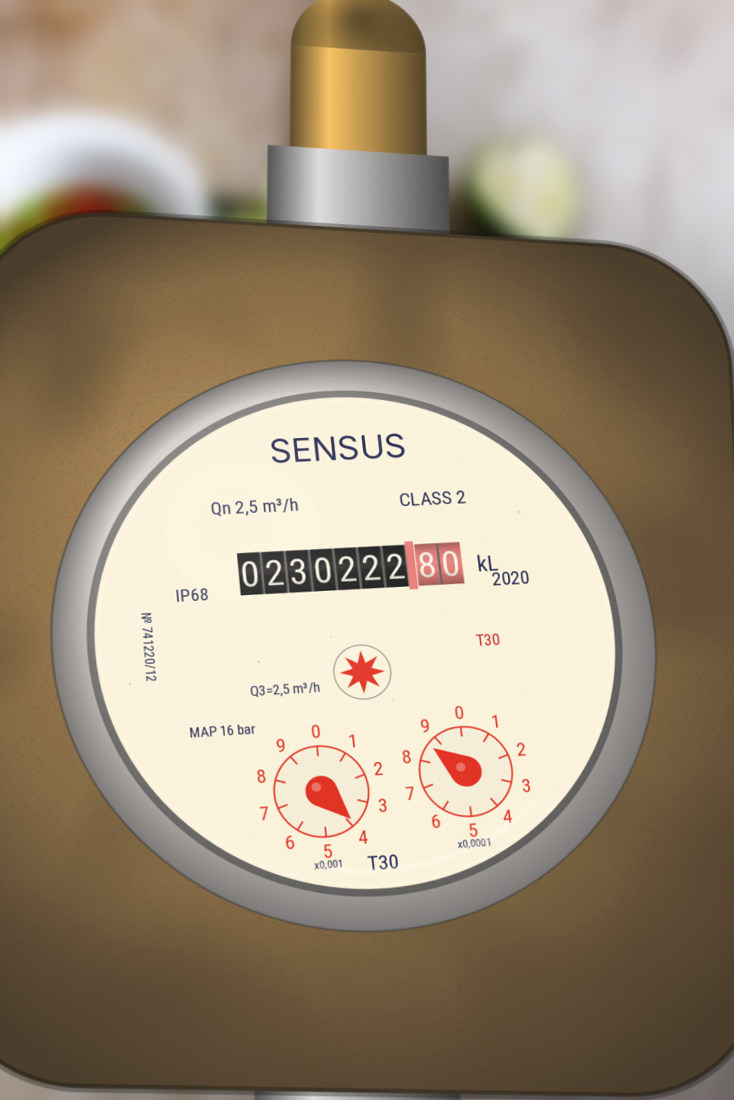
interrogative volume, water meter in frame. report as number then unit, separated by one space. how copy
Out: 230222.8038 kL
